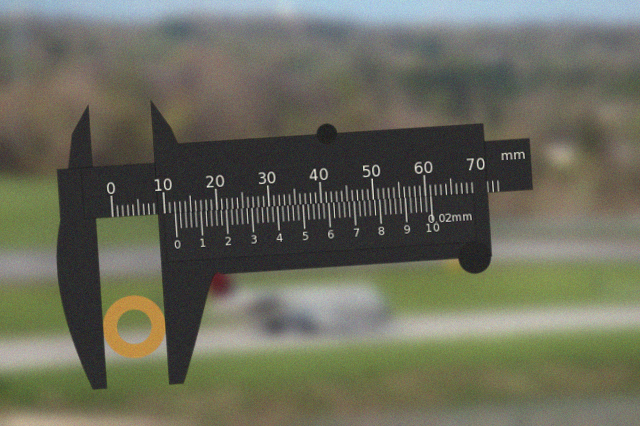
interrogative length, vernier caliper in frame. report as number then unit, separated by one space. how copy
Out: 12.0 mm
